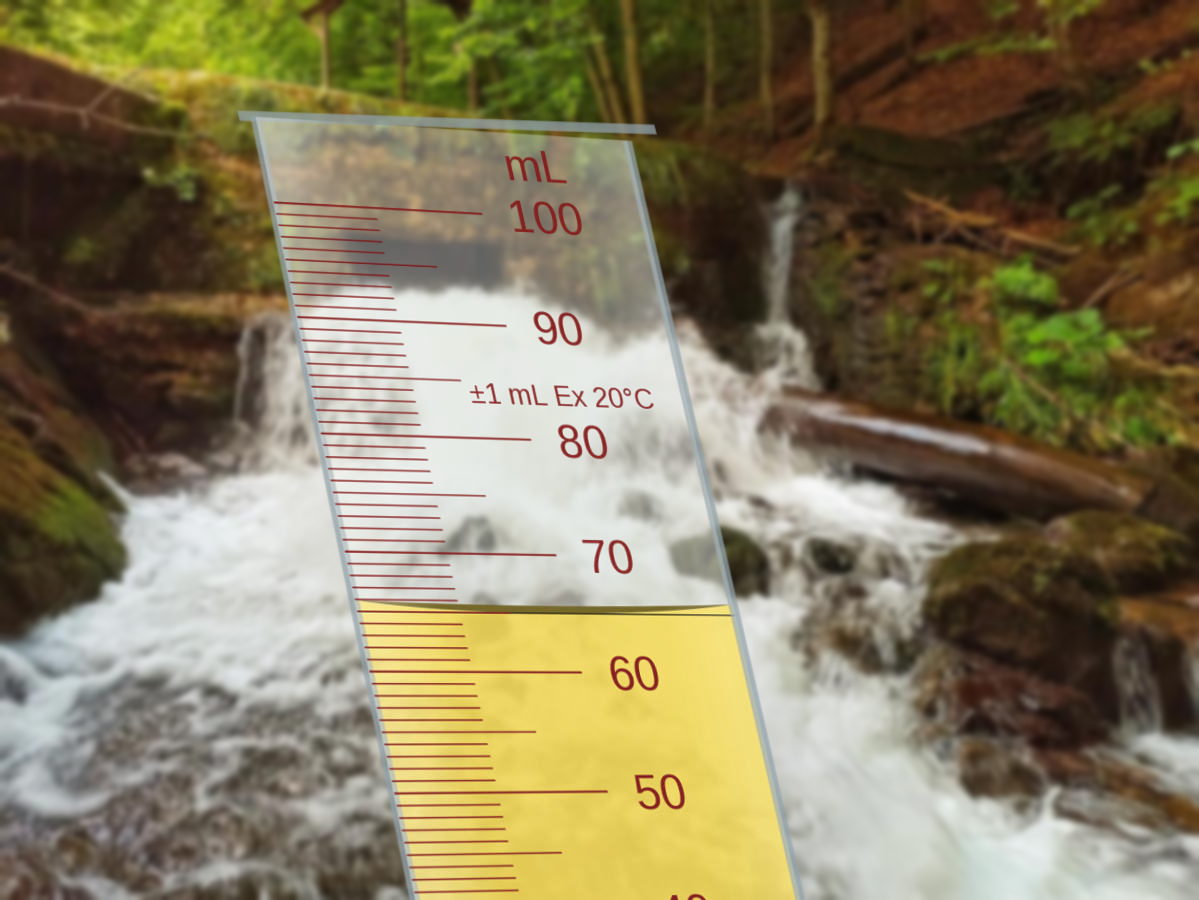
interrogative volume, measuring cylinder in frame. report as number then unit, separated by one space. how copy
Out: 65 mL
